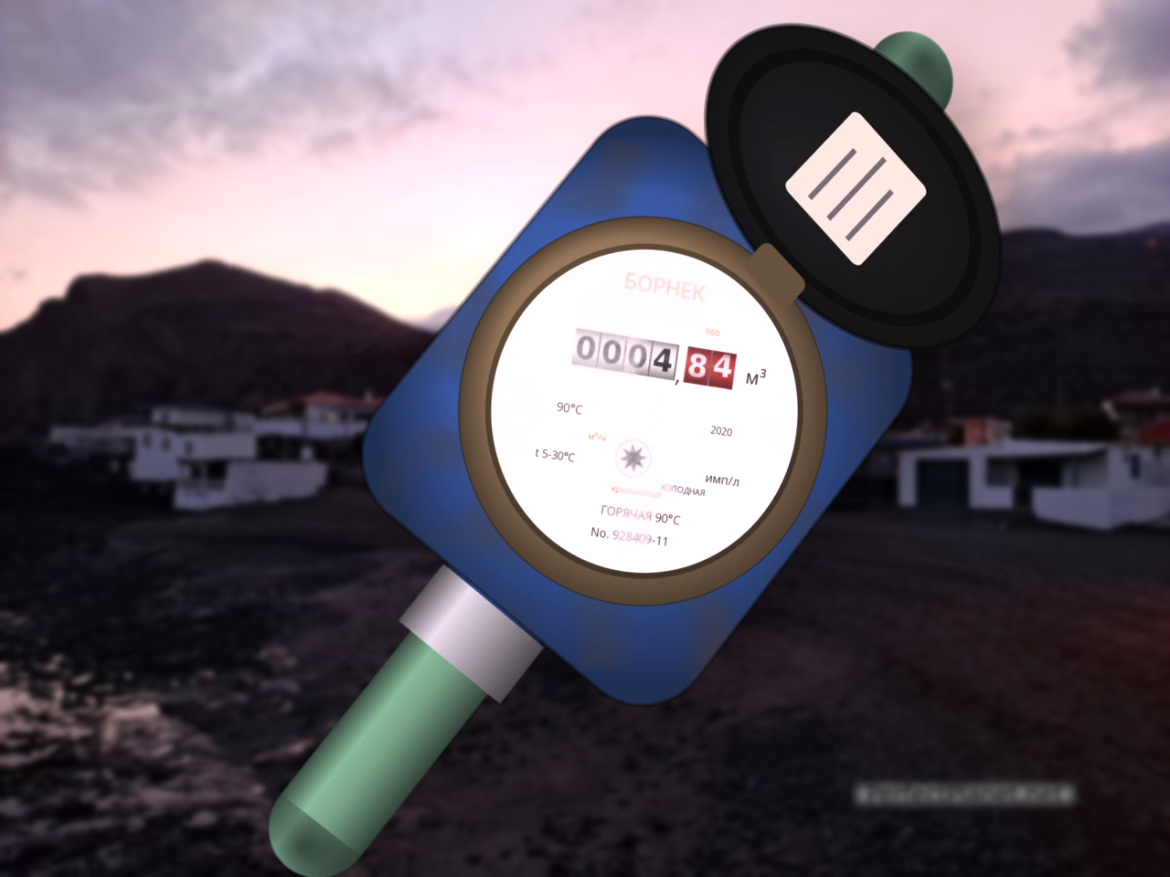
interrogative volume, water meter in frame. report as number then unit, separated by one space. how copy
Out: 4.84 m³
